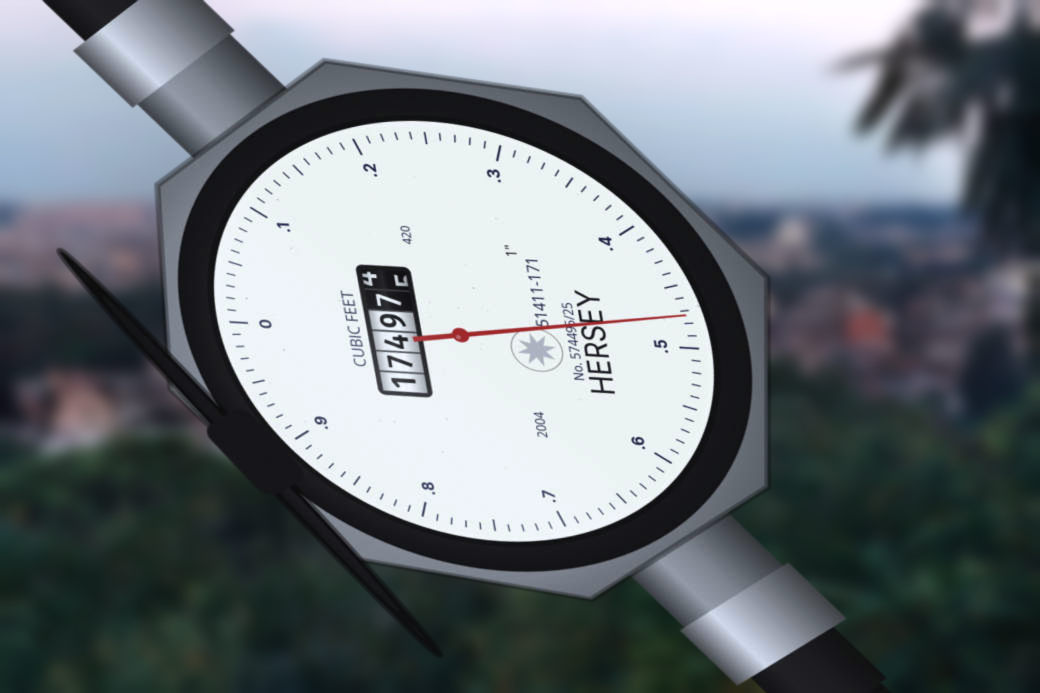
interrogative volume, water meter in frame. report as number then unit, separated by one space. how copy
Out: 174974.47 ft³
